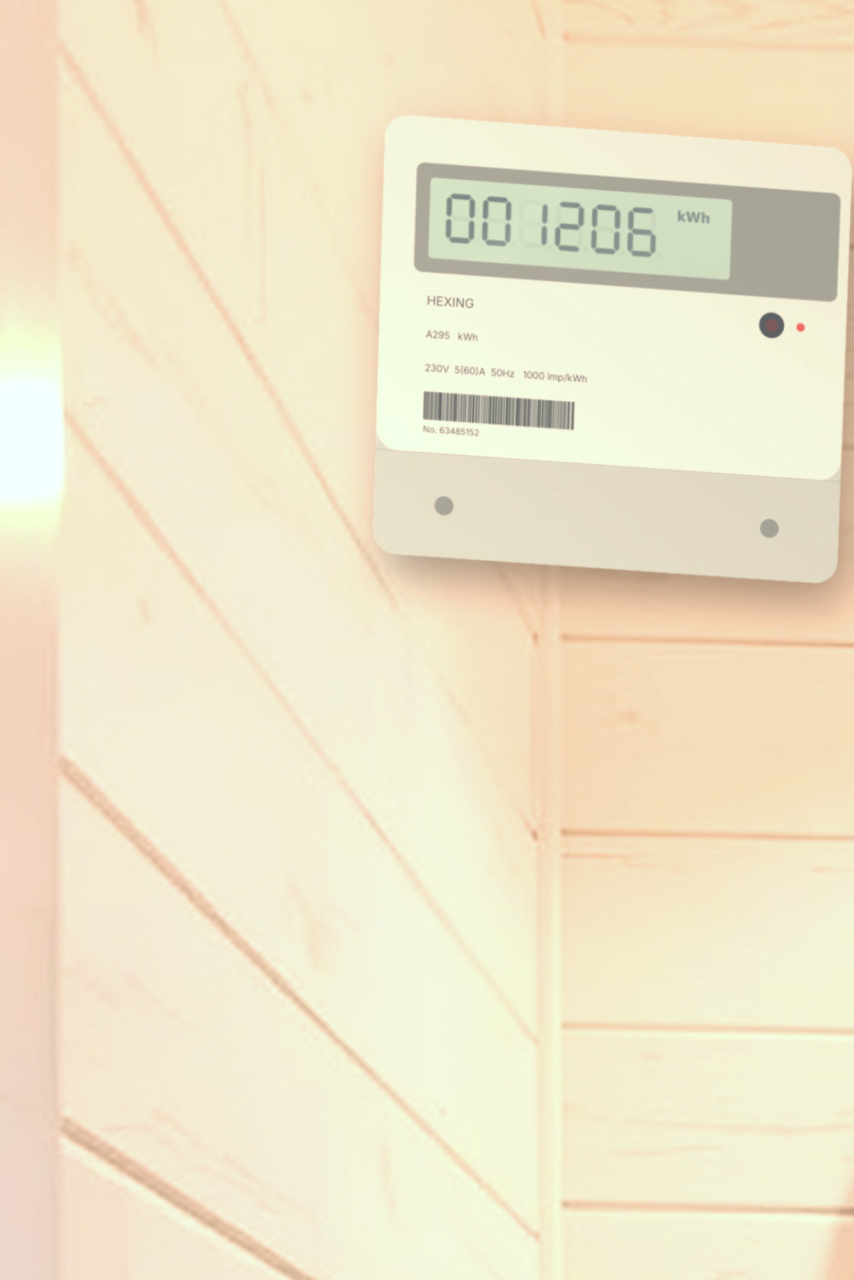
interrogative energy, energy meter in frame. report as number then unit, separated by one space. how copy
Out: 1206 kWh
